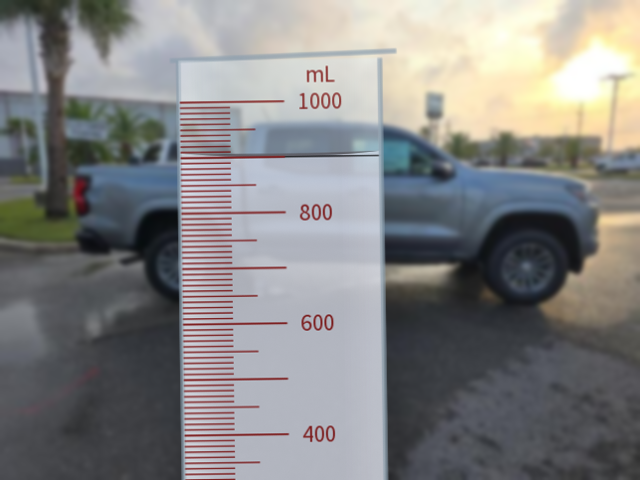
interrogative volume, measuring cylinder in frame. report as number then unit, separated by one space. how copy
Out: 900 mL
